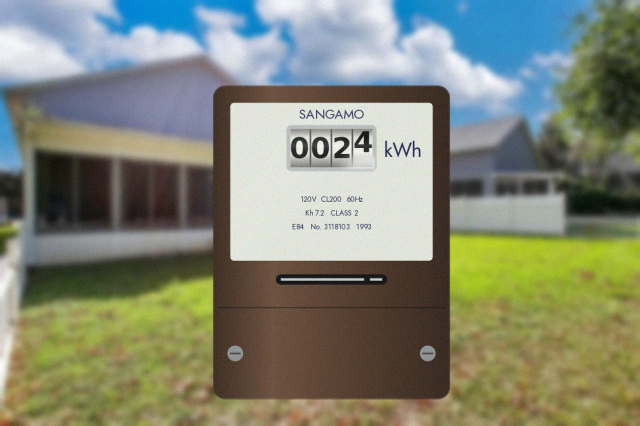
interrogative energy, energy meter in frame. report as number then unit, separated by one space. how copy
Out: 24 kWh
